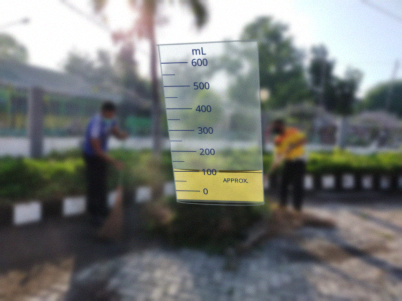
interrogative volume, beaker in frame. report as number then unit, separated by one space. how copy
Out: 100 mL
